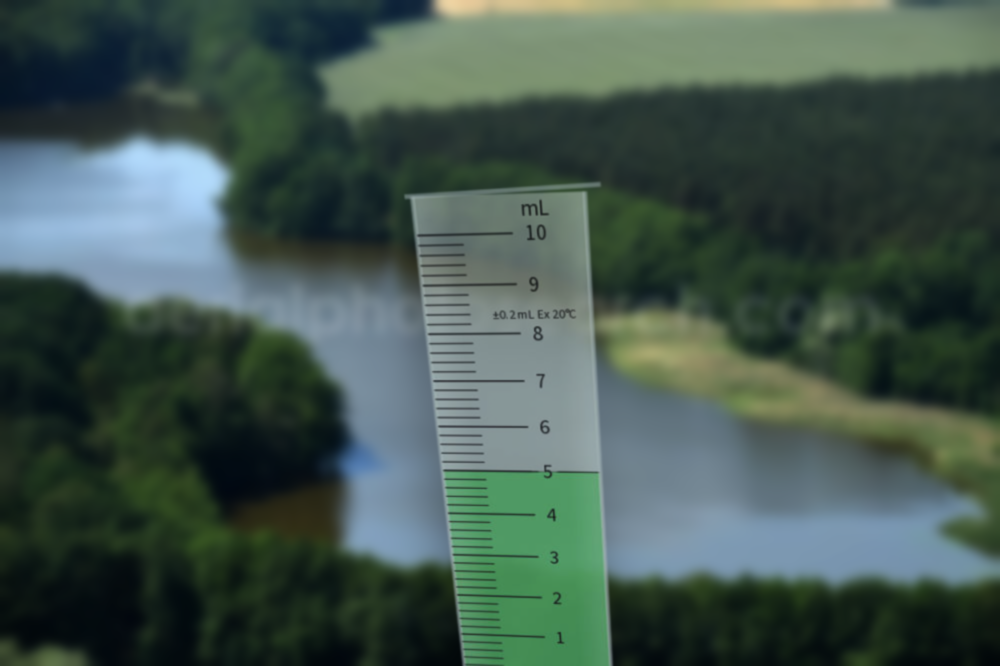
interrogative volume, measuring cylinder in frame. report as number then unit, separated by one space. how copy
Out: 5 mL
